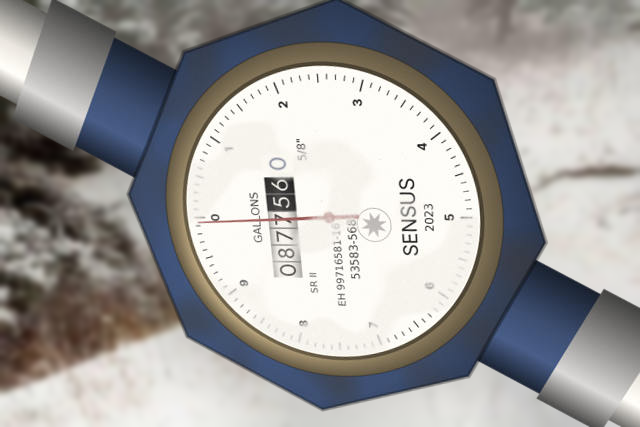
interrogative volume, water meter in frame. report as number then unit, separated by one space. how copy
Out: 877559.9 gal
